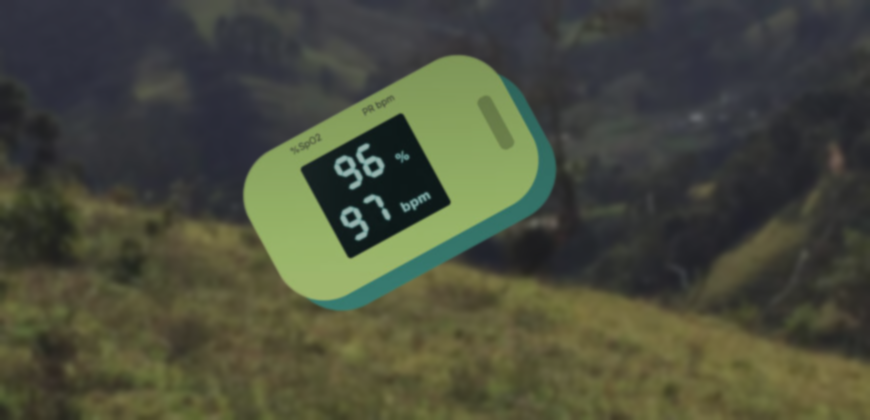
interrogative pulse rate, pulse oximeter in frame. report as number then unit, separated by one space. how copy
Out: 97 bpm
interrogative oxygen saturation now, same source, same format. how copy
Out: 96 %
